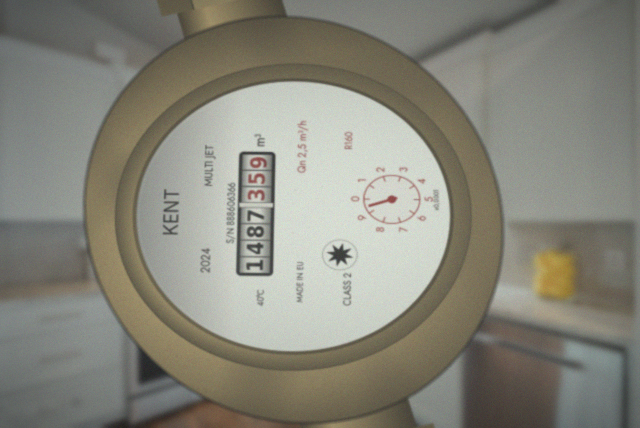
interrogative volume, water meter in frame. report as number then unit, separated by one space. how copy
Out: 1487.3589 m³
